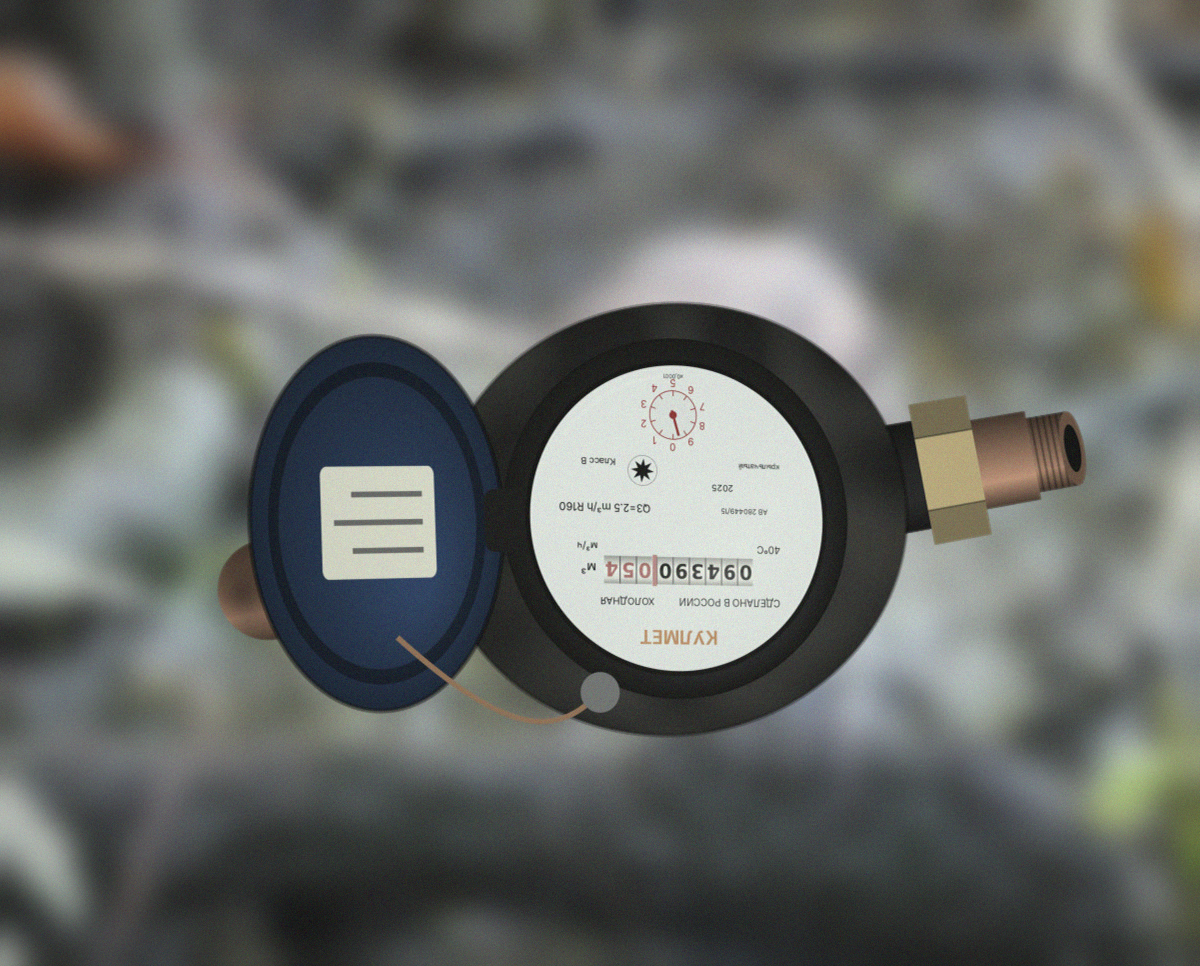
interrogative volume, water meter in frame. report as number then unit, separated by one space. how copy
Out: 94390.0539 m³
